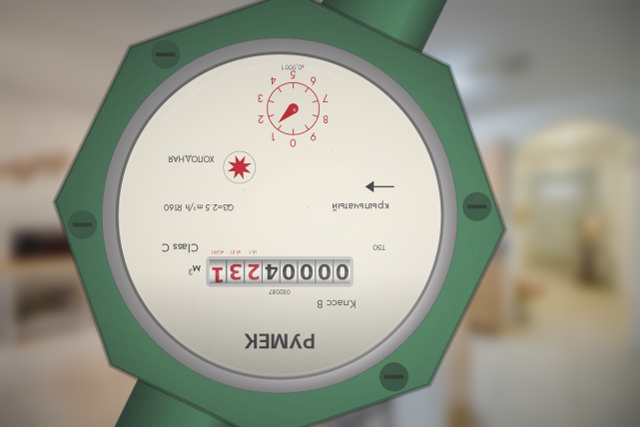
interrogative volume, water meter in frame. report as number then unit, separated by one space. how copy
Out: 4.2311 m³
